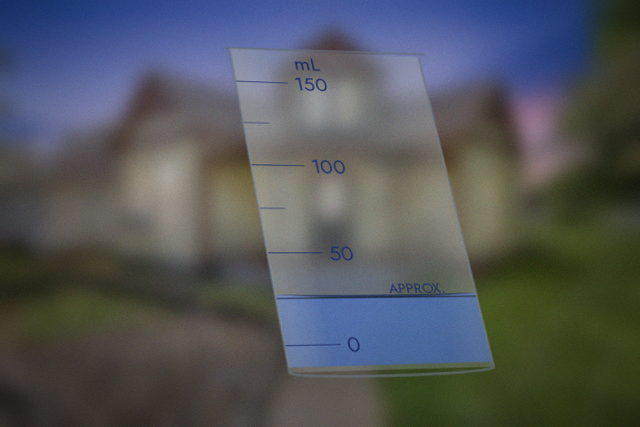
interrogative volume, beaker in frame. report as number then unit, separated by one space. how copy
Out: 25 mL
